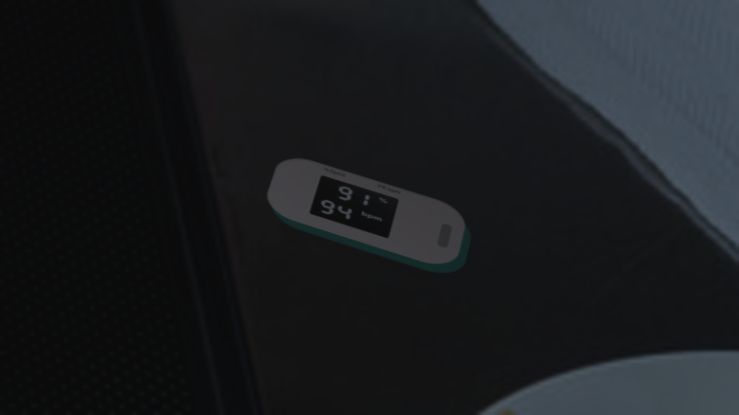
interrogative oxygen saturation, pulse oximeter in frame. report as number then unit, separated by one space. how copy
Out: 91 %
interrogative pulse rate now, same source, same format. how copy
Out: 94 bpm
